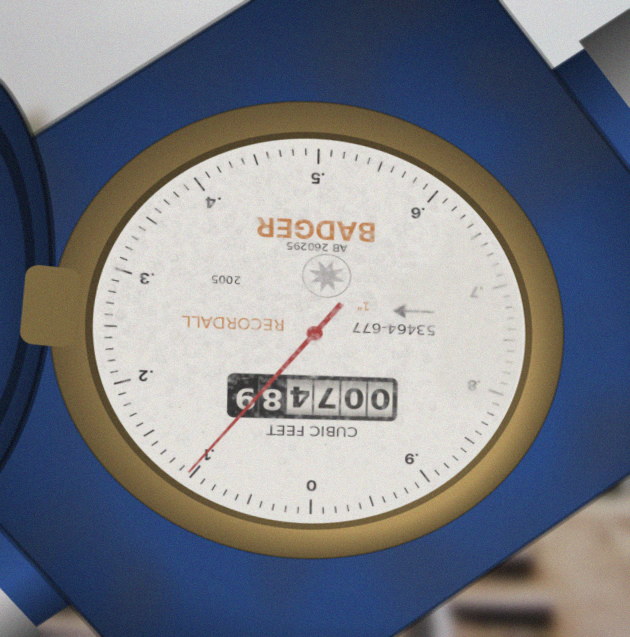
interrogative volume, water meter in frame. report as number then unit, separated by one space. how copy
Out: 7489.10 ft³
